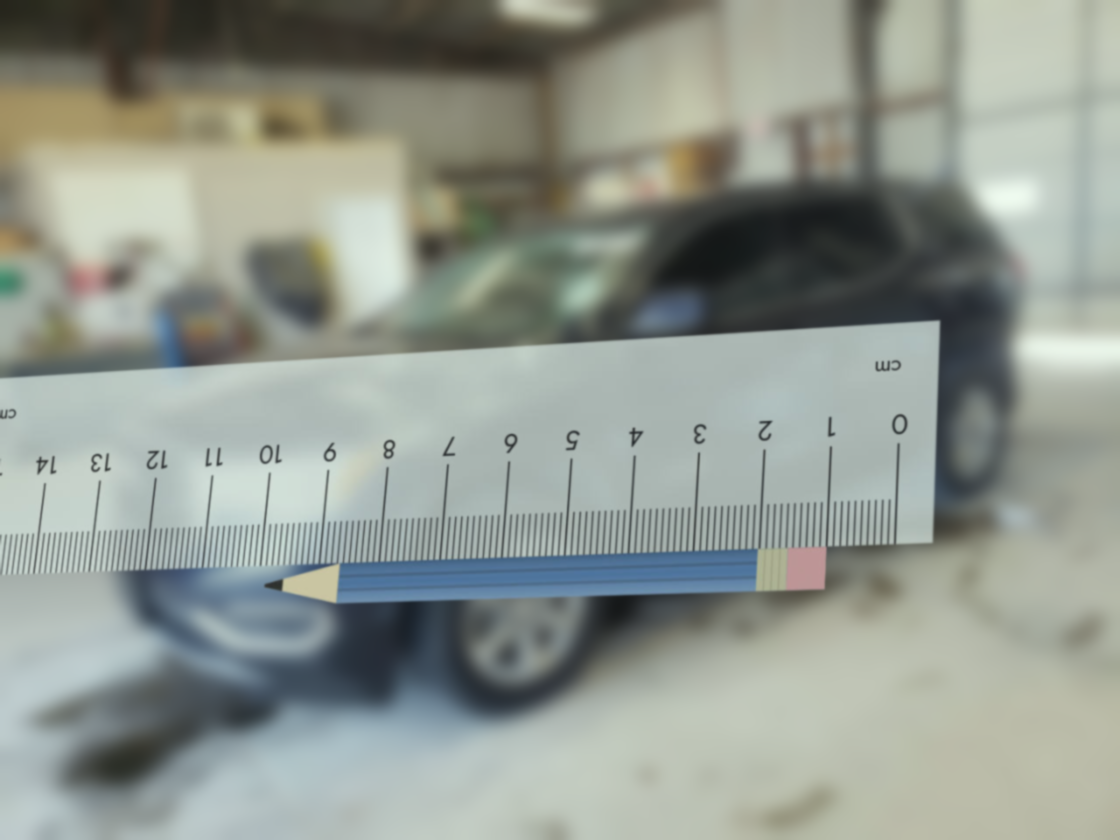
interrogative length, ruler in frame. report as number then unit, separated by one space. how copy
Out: 8.9 cm
